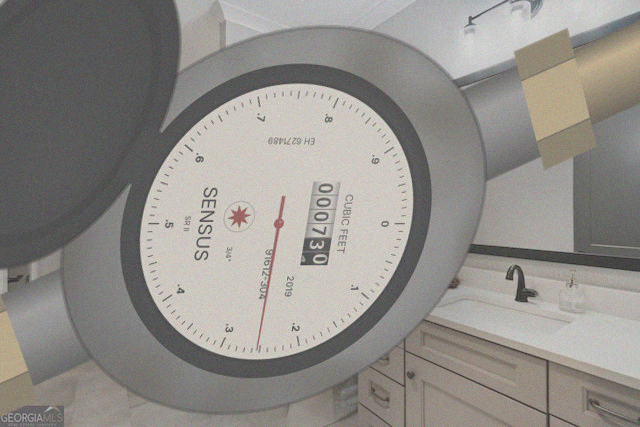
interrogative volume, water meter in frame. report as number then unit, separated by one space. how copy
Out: 730.25 ft³
